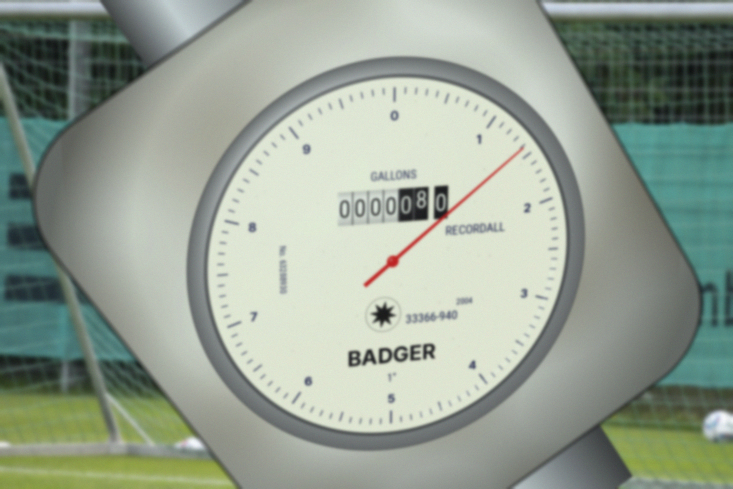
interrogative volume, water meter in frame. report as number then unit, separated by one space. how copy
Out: 81.4 gal
